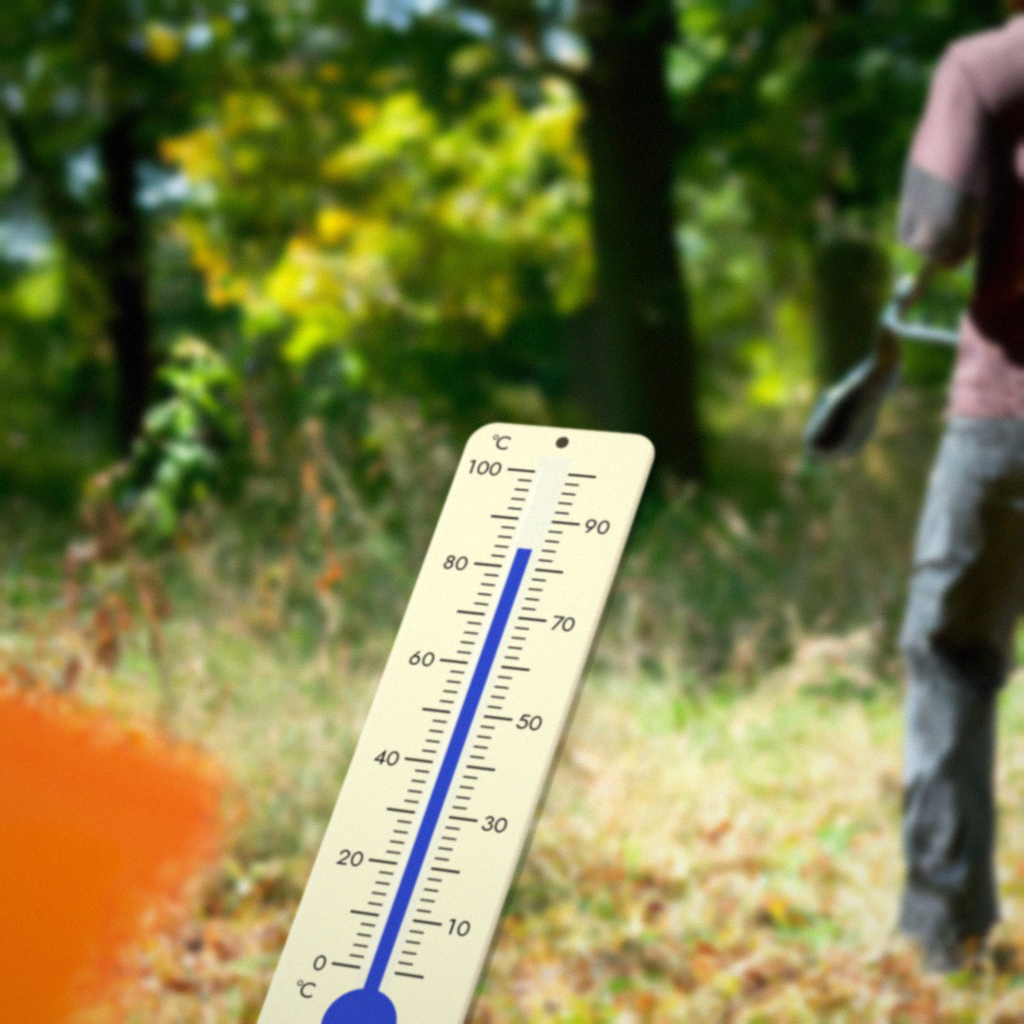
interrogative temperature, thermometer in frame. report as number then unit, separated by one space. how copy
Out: 84 °C
